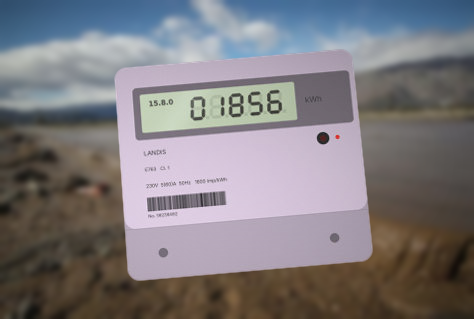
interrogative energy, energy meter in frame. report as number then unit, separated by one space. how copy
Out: 1856 kWh
